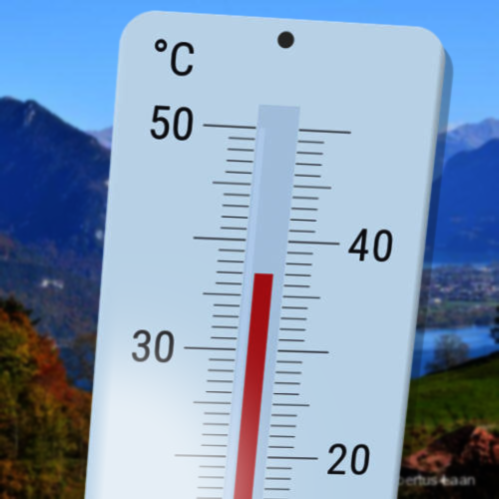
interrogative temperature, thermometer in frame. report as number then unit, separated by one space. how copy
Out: 37 °C
